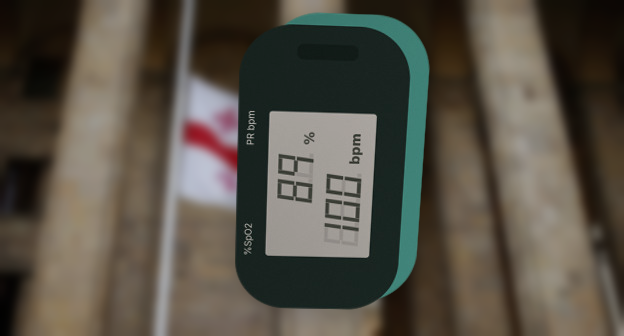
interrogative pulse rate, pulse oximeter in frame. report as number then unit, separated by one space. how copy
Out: 100 bpm
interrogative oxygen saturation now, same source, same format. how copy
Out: 89 %
